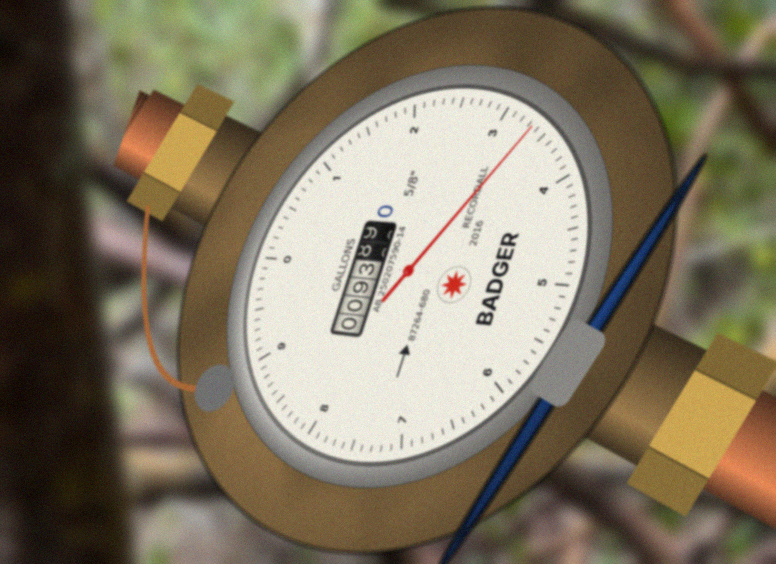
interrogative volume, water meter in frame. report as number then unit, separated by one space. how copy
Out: 93893.3 gal
